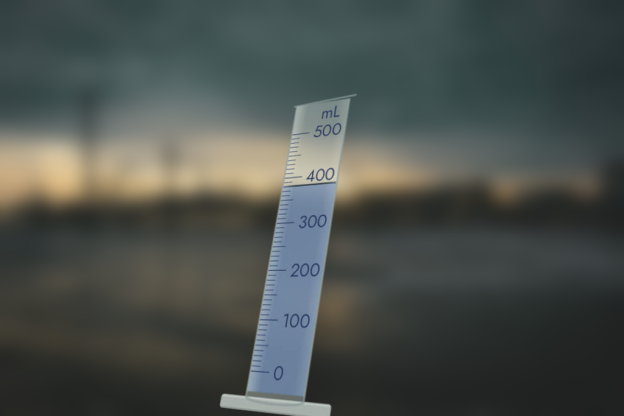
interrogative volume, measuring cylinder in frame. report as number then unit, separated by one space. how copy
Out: 380 mL
